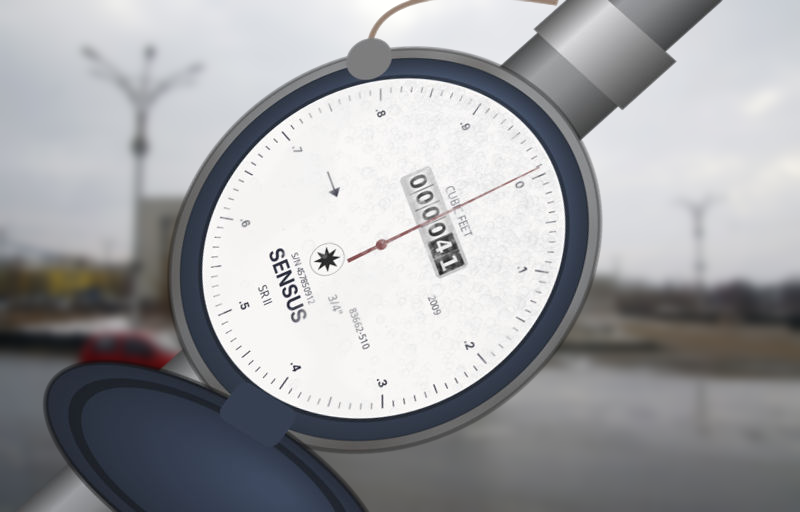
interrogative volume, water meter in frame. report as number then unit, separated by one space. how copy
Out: 40.99 ft³
